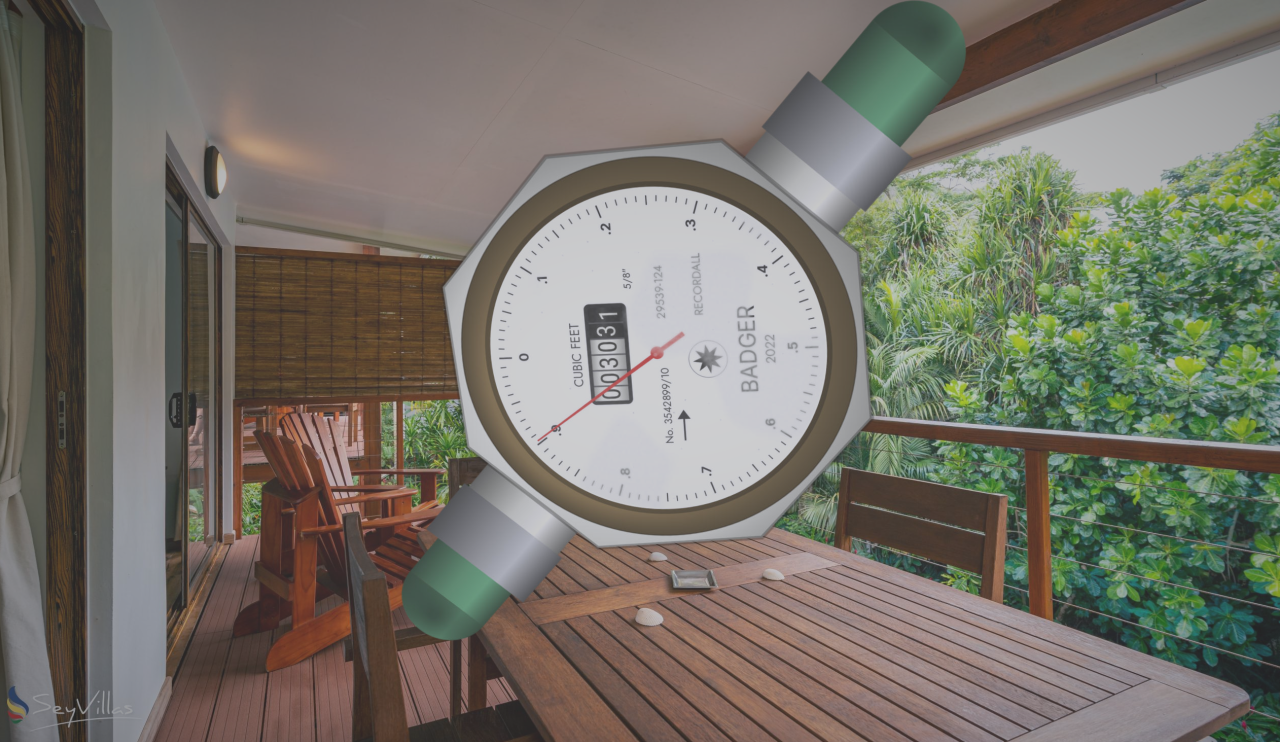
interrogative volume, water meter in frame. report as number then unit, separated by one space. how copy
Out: 3030.90 ft³
